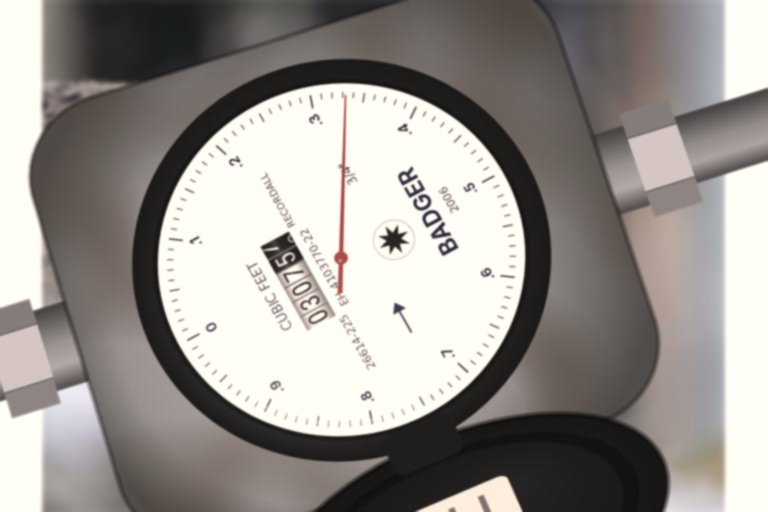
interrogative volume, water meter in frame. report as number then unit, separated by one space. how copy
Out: 30757.33 ft³
